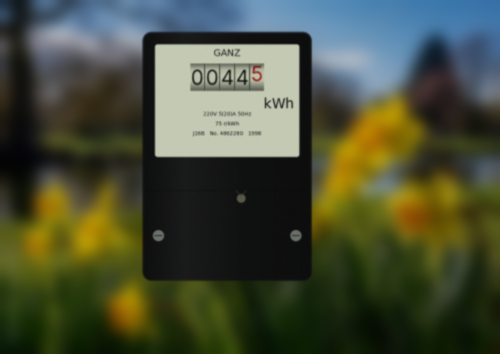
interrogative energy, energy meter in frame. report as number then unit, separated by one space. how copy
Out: 44.5 kWh
